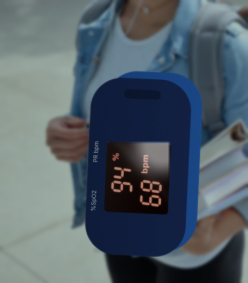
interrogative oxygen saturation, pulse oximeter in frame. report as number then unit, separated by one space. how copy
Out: 94 %
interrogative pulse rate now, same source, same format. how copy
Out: 68 bpm
